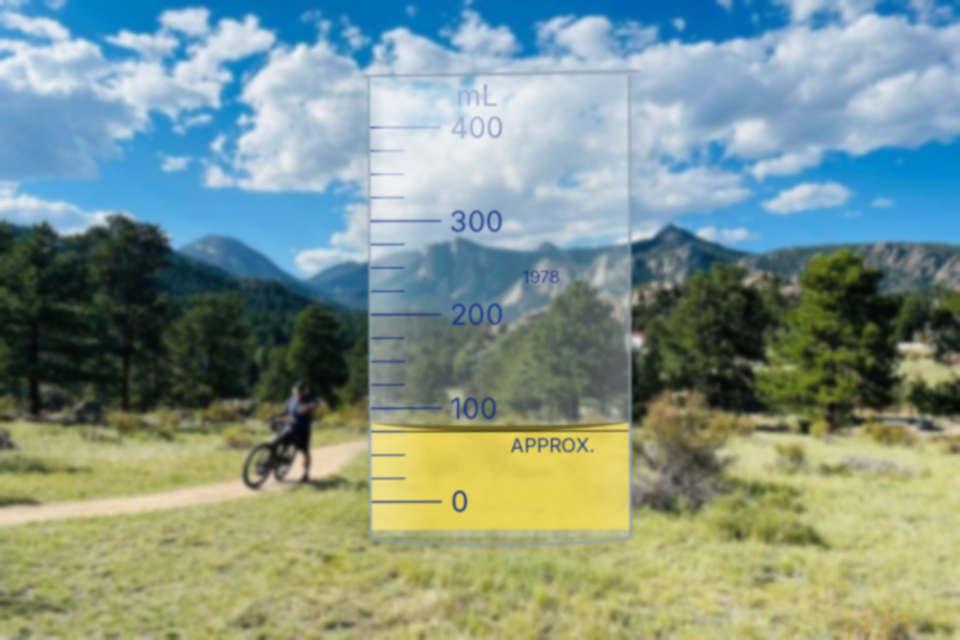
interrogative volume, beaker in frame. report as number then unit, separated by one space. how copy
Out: 75 mL
